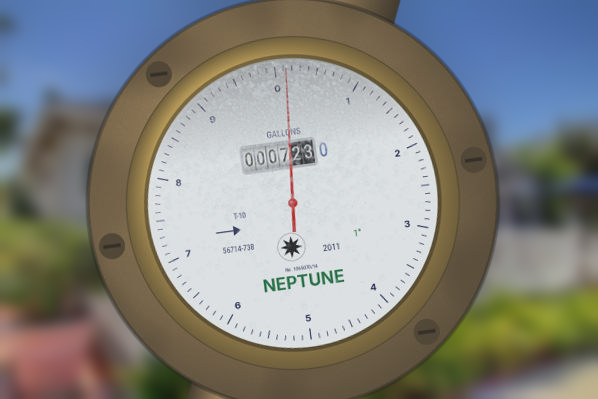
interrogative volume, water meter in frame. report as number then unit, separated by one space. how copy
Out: 7230.1 gal
